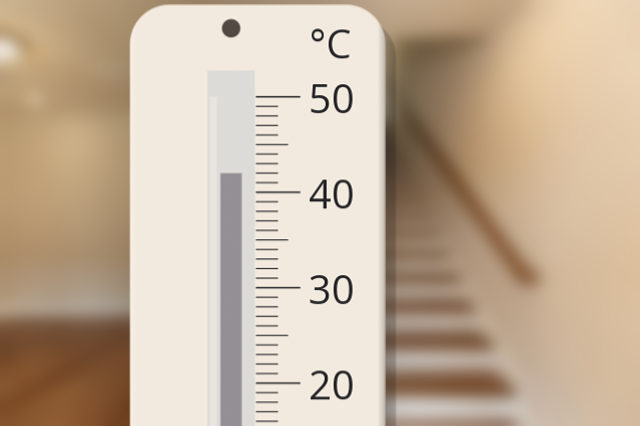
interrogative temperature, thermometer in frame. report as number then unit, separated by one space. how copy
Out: 42 °C
